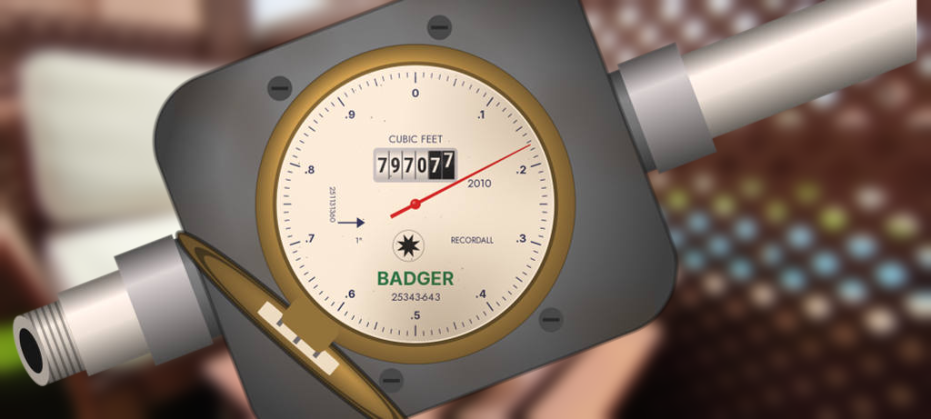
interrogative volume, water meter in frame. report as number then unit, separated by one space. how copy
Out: 797077.17 ft³
